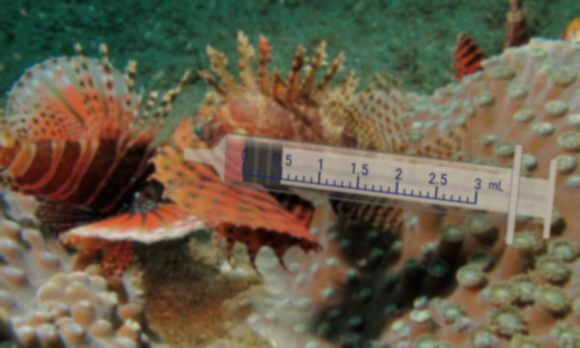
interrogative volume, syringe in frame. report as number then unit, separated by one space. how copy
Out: 0 mL
